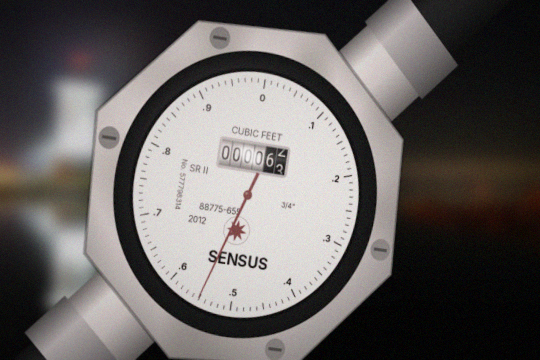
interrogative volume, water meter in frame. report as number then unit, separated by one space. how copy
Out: 62.55 ft³
